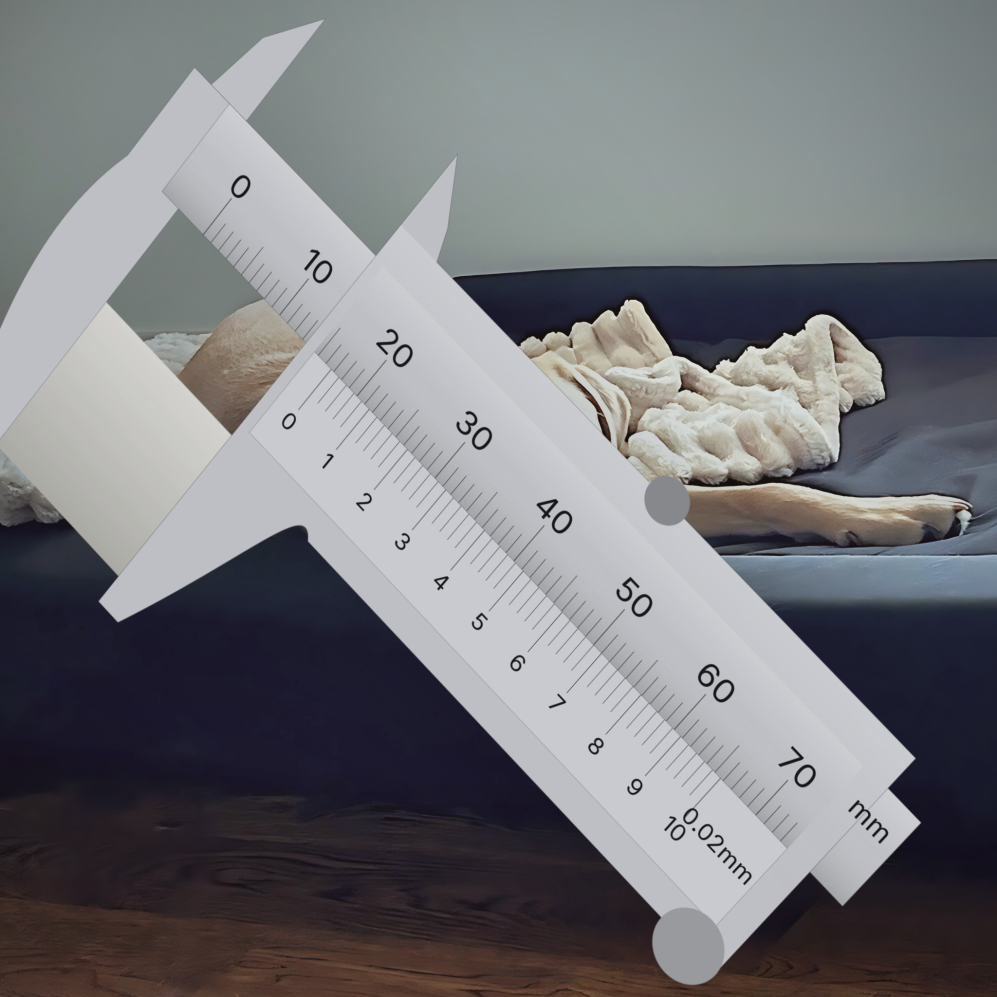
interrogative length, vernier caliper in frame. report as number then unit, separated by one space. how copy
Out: 16.7 mm
